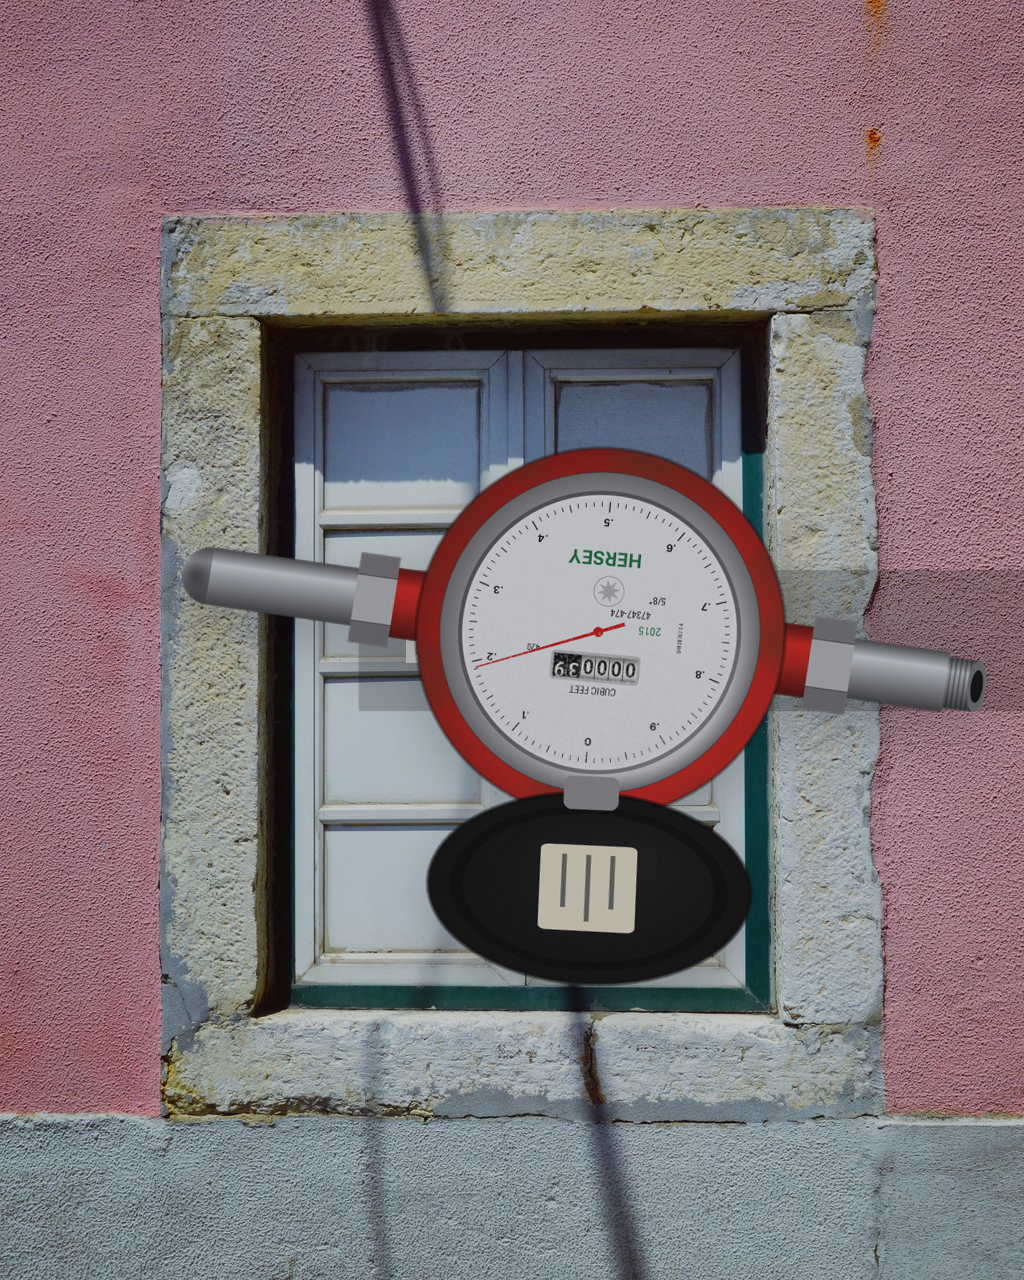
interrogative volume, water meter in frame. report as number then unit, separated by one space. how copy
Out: 39.19 ft³
